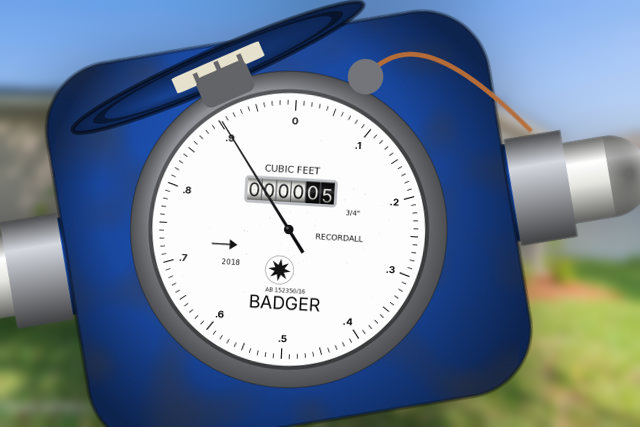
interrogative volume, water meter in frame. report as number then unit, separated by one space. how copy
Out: 4.90 ft³
